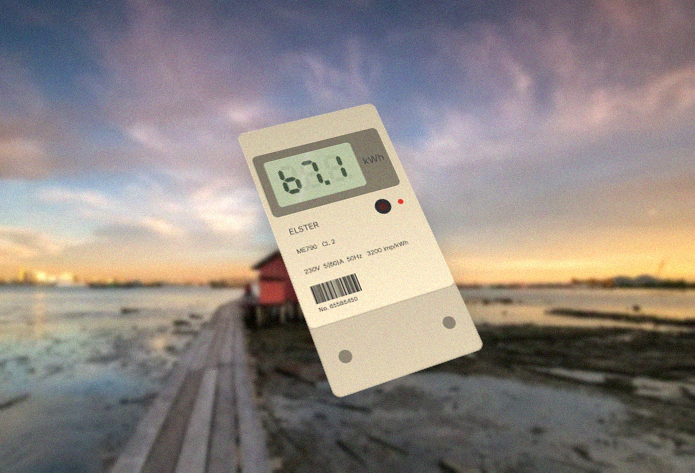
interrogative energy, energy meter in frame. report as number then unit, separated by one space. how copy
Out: 67.1 kWh
